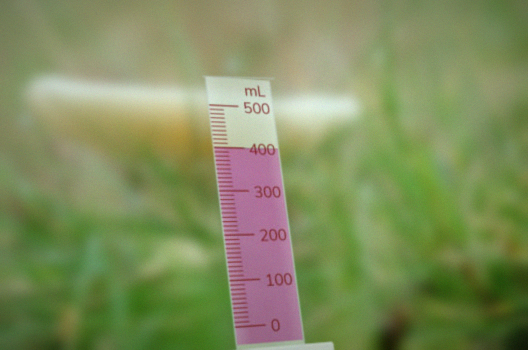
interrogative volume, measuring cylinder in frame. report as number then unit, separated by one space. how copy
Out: 400 mL
